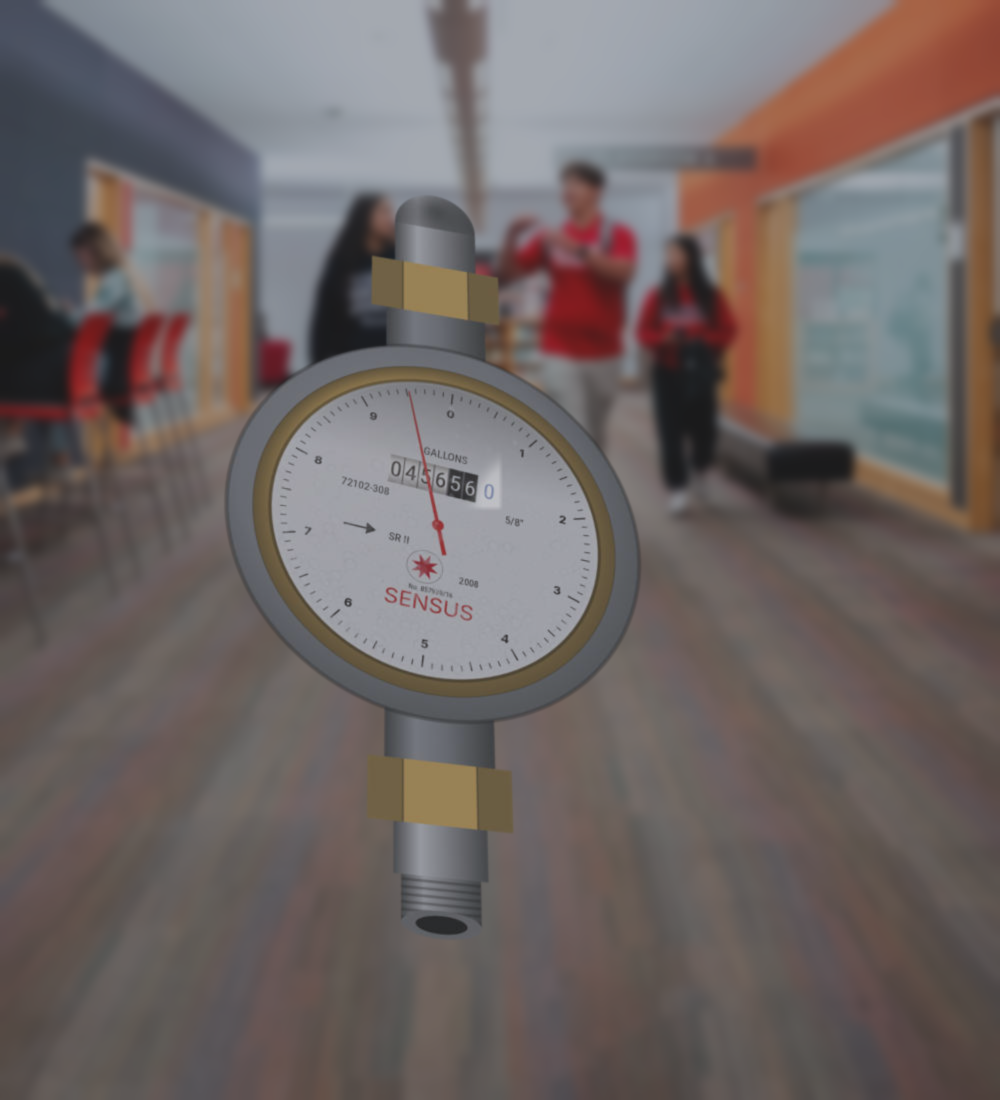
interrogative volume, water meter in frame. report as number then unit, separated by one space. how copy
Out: 456559.5 gal
